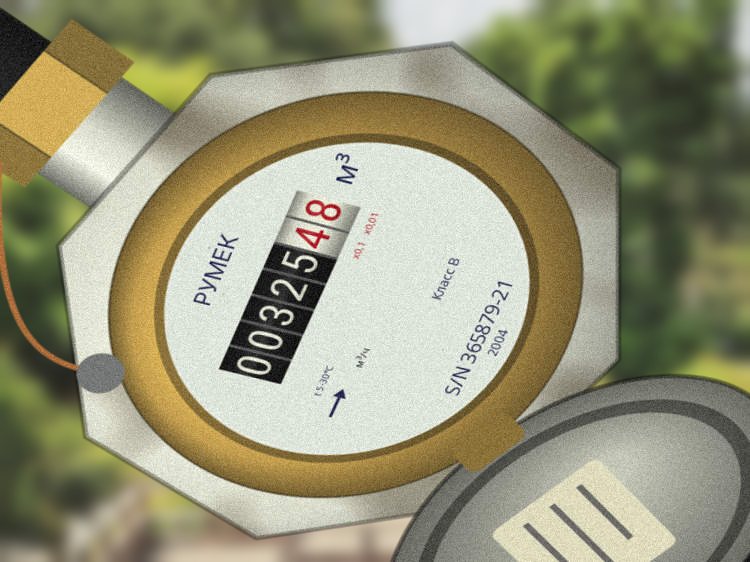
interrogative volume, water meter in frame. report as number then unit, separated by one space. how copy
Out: 325.48 m³
